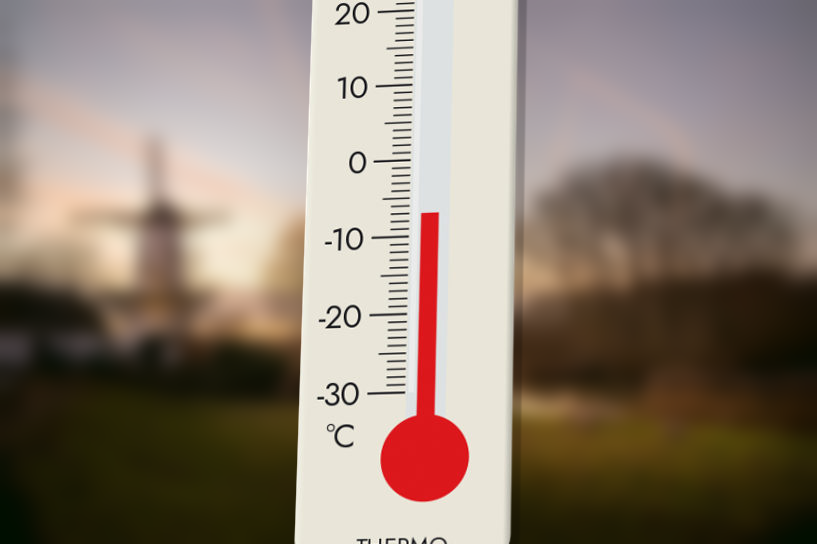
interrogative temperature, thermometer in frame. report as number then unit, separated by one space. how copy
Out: -7 °C
